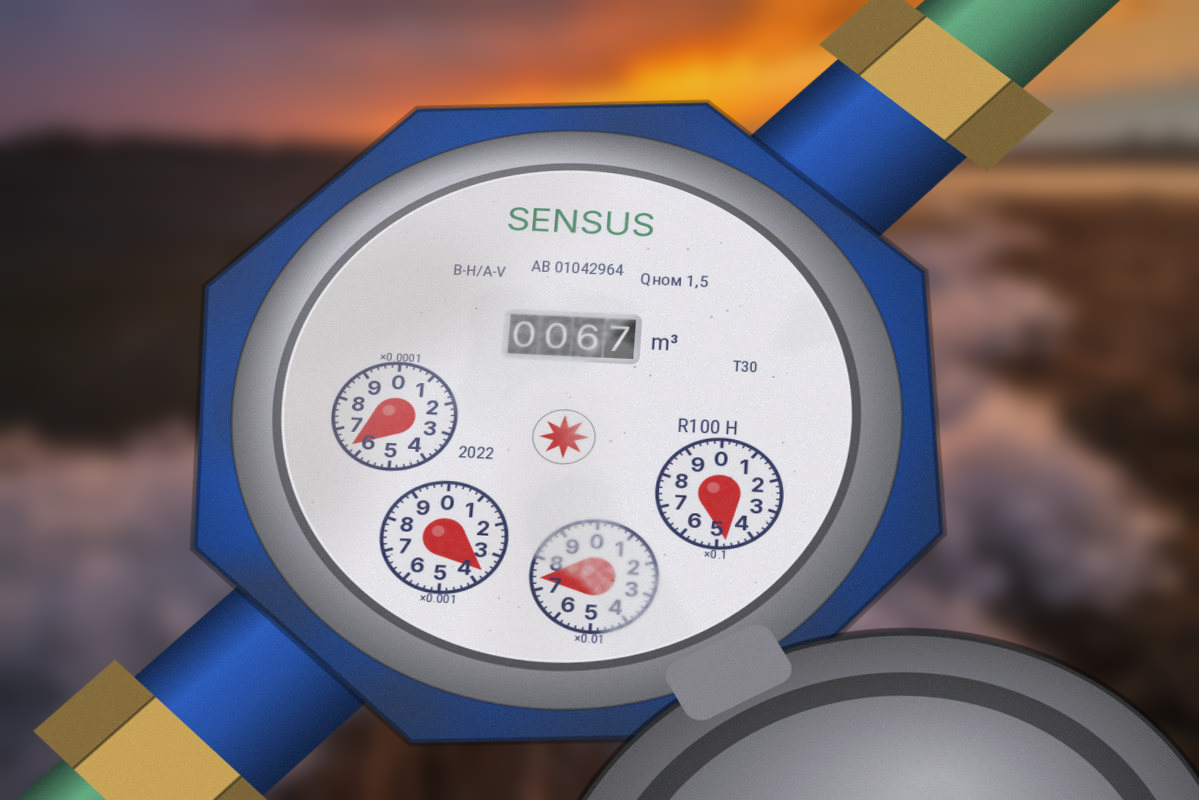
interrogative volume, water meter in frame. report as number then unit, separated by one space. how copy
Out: 67.4736 m³
